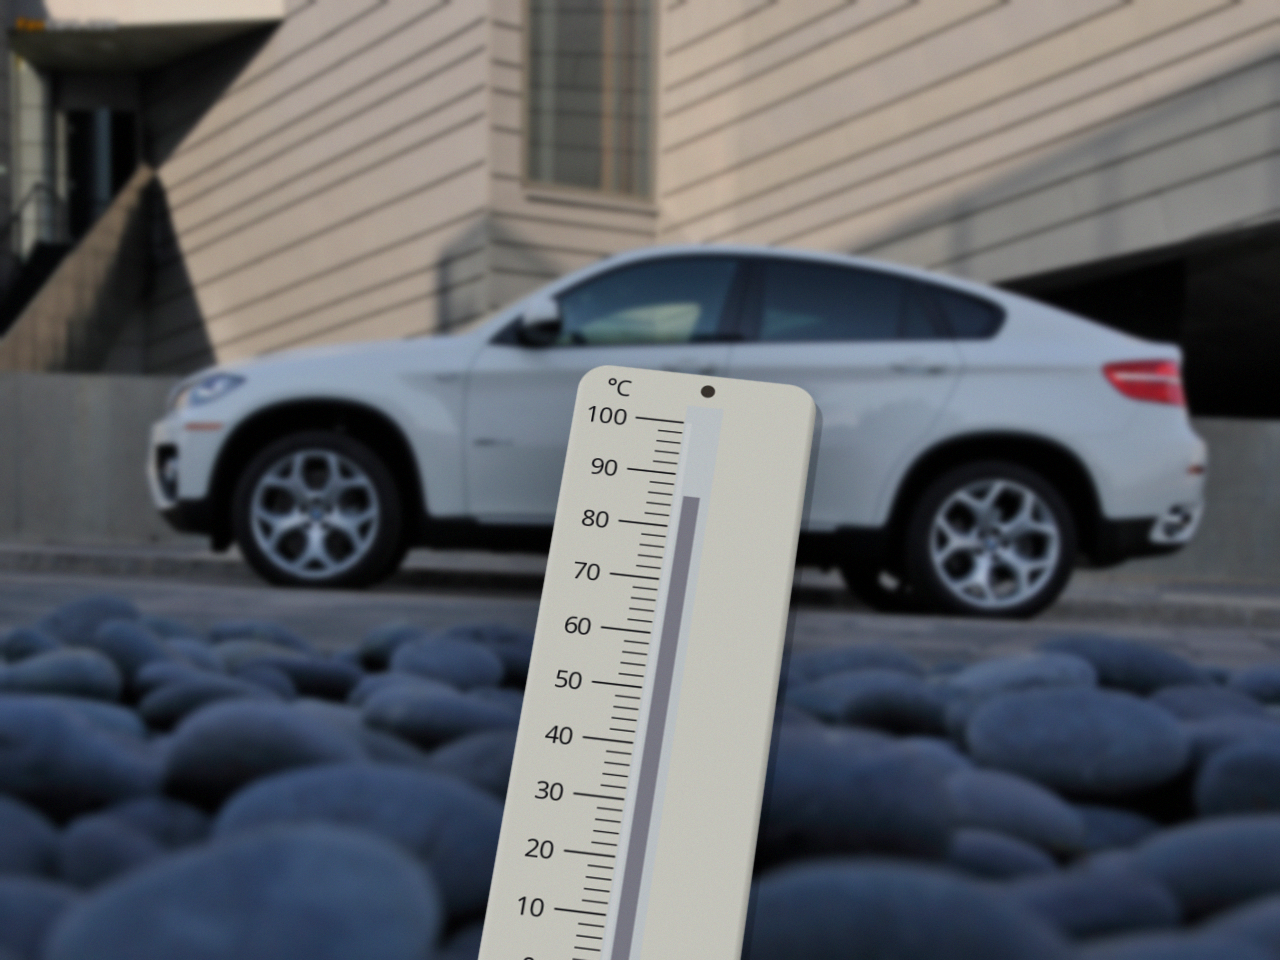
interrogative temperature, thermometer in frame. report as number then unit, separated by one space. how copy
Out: 86 °C
